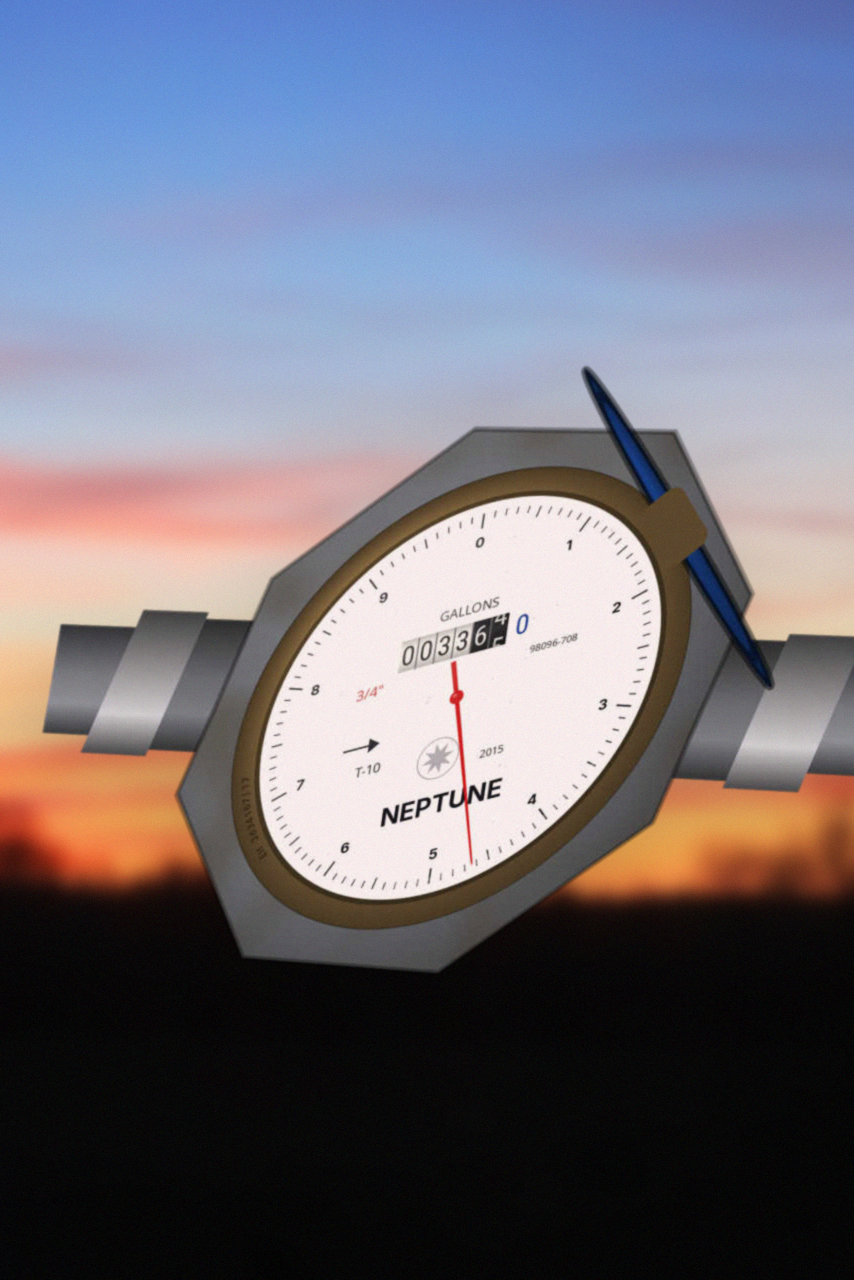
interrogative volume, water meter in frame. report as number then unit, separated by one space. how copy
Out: 33644.6 gal
